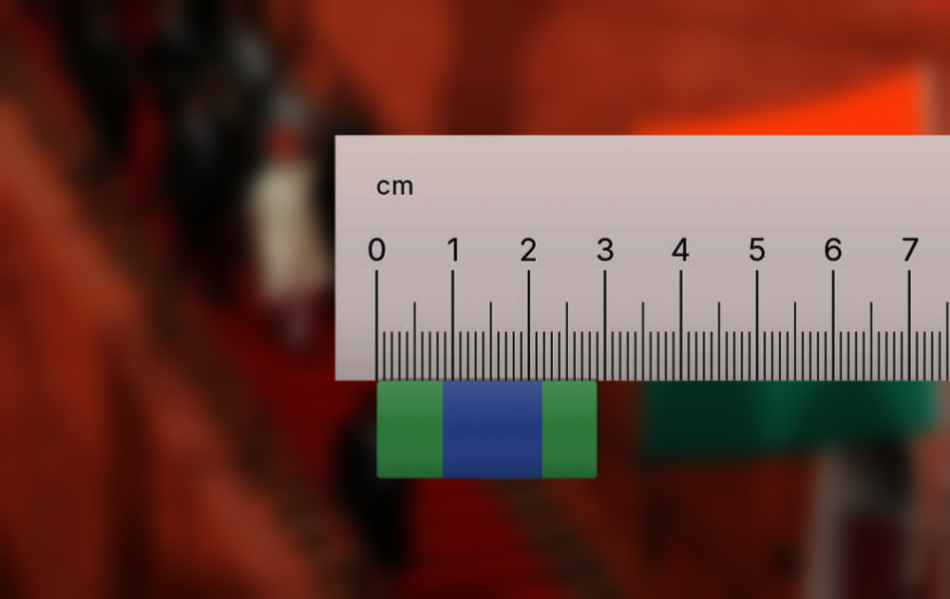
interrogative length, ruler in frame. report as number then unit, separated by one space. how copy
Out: 2.9 cm
